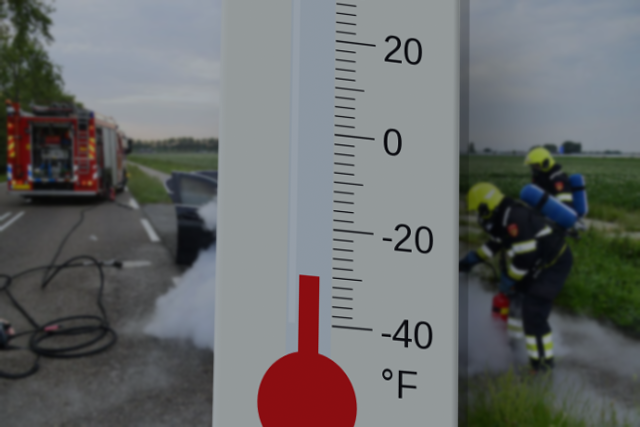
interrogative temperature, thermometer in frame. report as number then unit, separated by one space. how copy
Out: -30 °F
